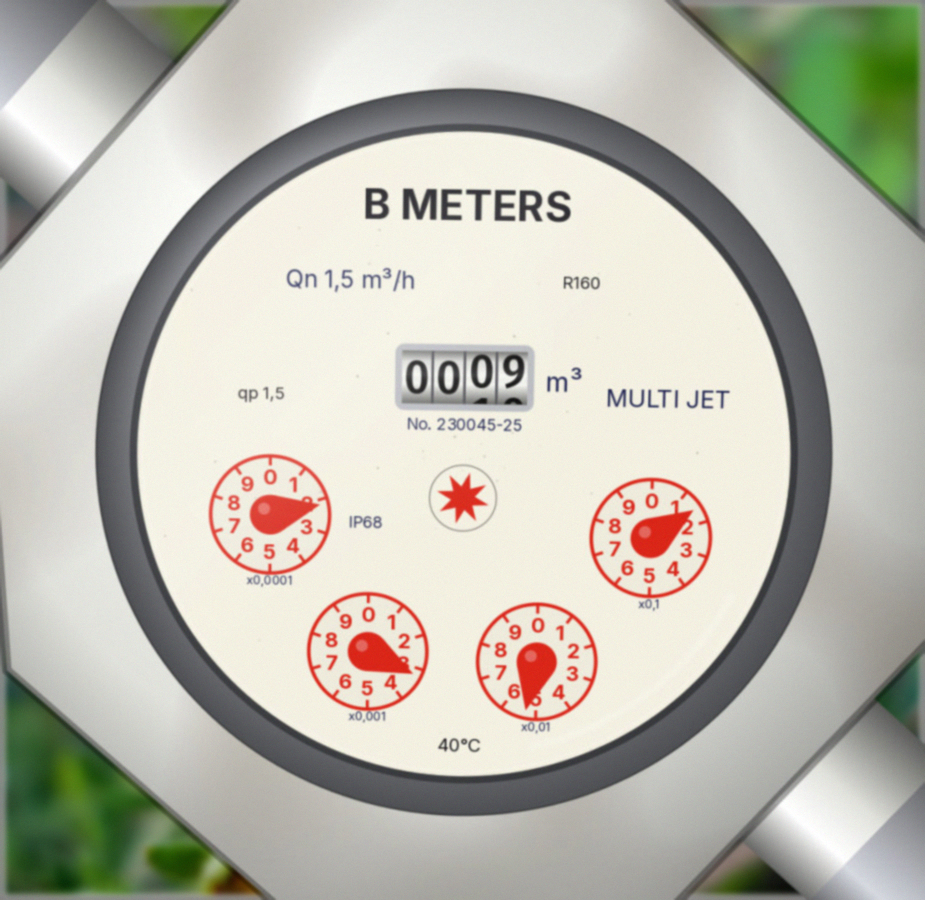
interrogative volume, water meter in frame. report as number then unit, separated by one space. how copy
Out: 9.1532 m³
